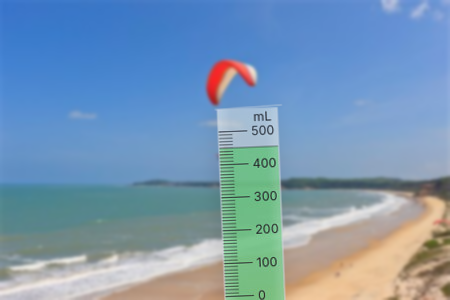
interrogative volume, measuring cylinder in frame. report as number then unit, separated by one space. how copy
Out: 450 mL
